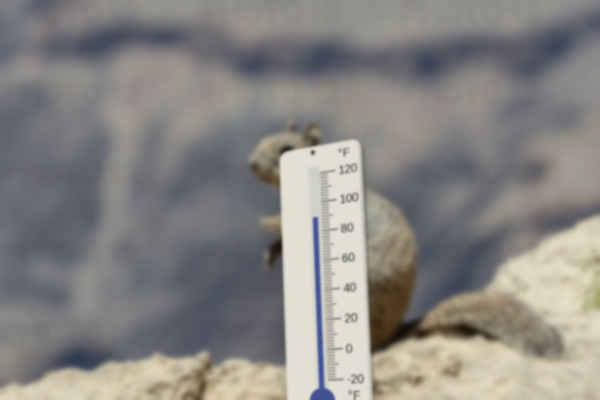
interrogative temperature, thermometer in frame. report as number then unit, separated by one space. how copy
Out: 90 °F
